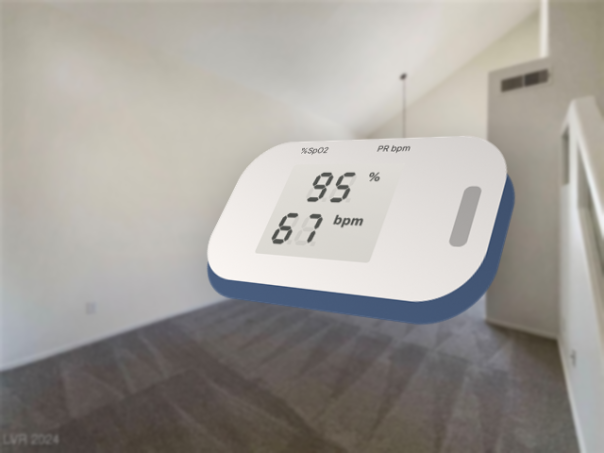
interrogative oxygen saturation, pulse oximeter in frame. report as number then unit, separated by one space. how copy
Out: 95 %
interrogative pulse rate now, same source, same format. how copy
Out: 67 bpm
